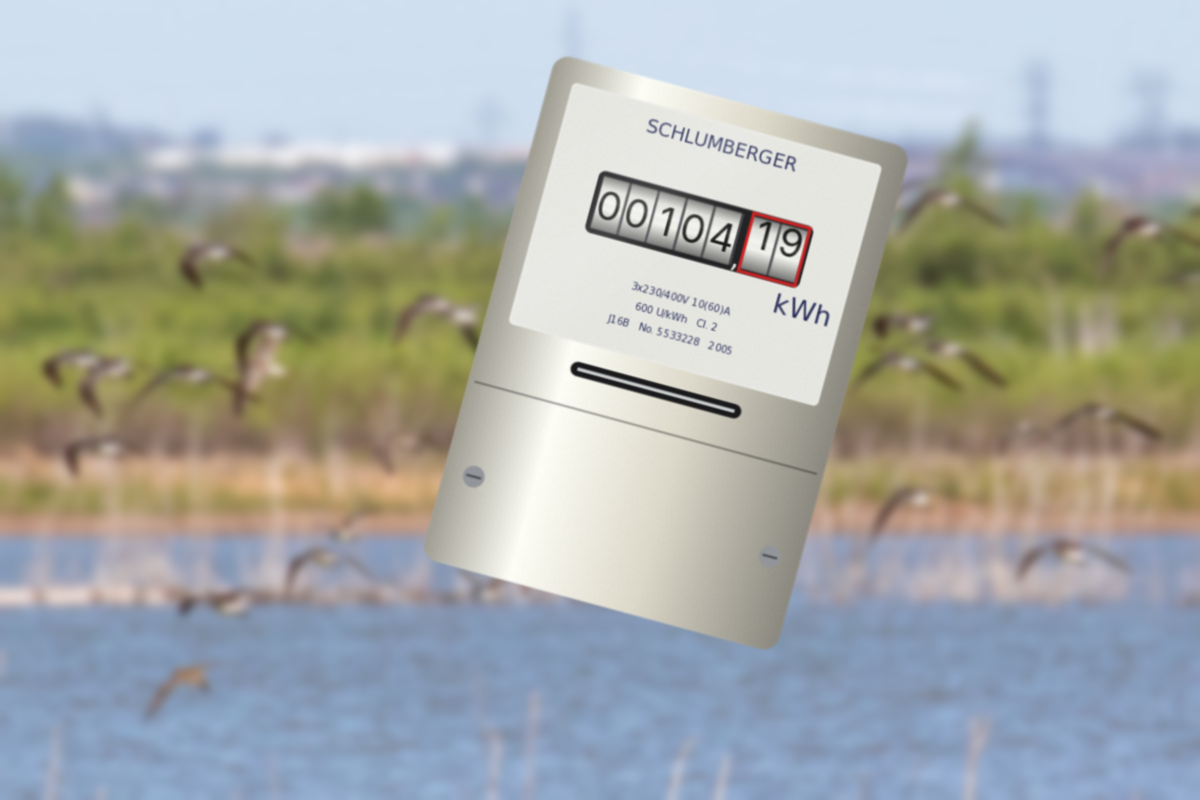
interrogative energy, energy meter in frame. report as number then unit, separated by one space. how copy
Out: 104.19 kWh
